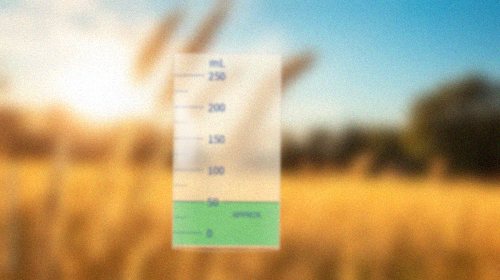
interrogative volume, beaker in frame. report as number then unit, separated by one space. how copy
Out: 50 mL
